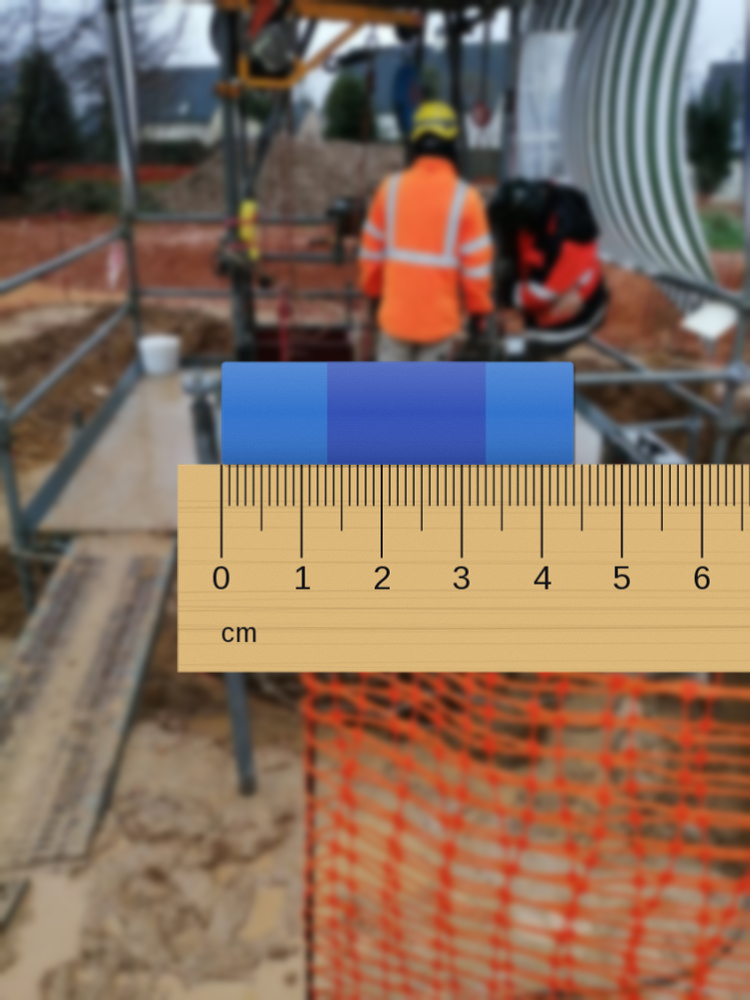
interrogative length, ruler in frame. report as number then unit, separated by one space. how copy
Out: 4.4 cm
